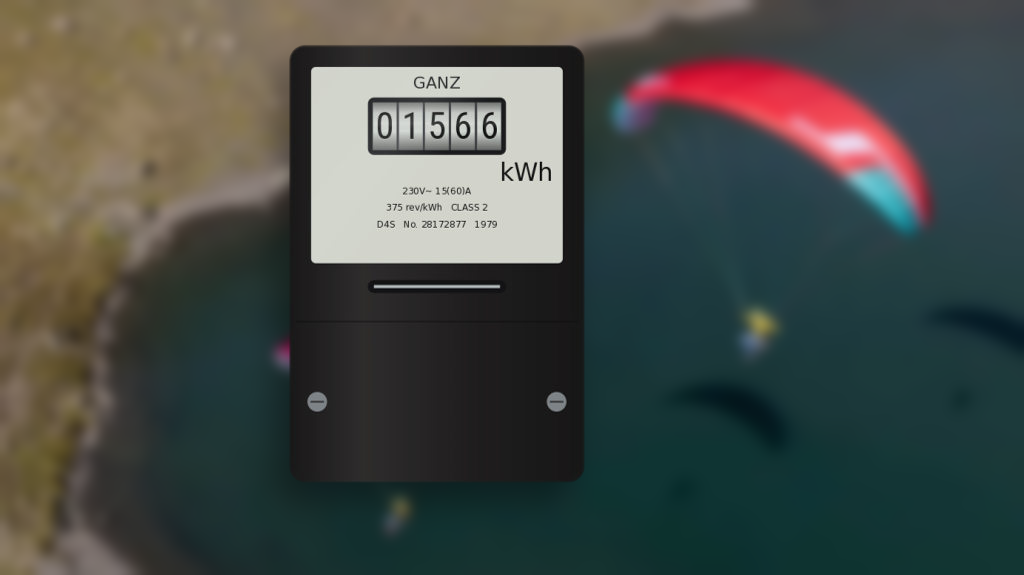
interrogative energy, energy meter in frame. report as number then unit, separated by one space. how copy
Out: 1566 kWh
